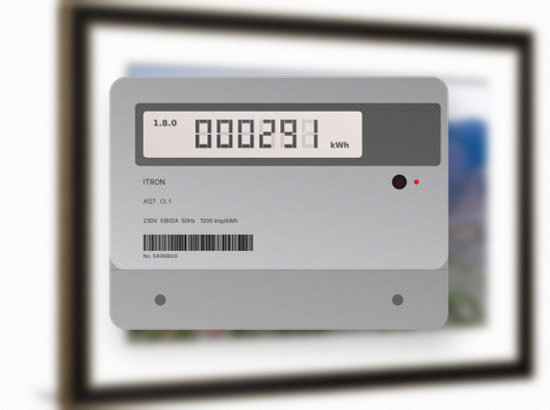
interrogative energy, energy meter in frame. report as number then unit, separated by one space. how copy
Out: 291 kWh
